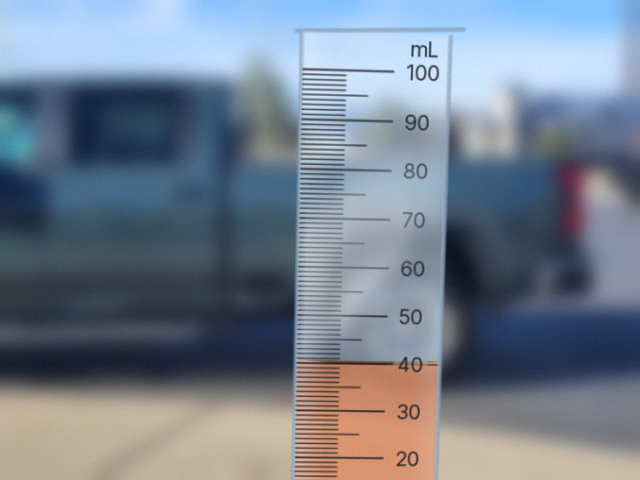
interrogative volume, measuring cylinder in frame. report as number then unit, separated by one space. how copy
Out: 40 mL
